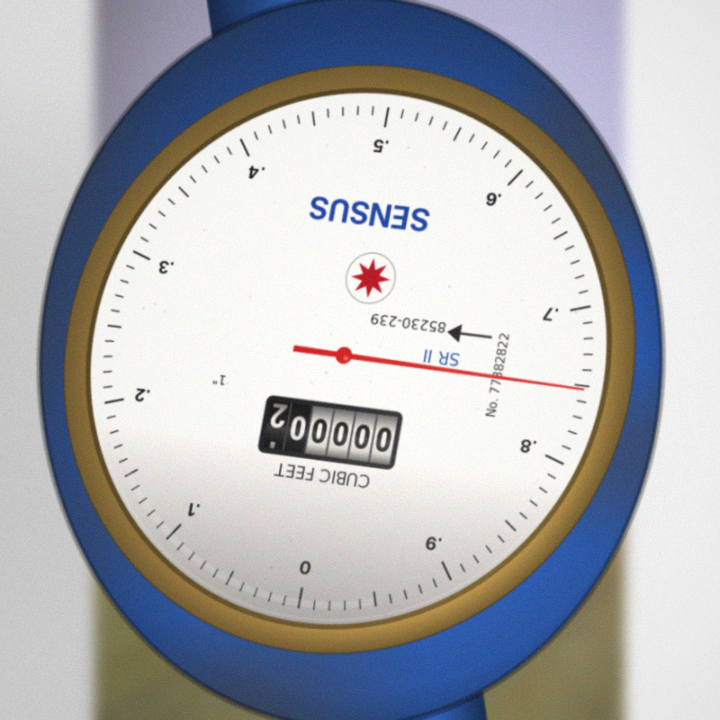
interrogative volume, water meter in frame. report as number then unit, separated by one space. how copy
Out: 1.75 ft³
